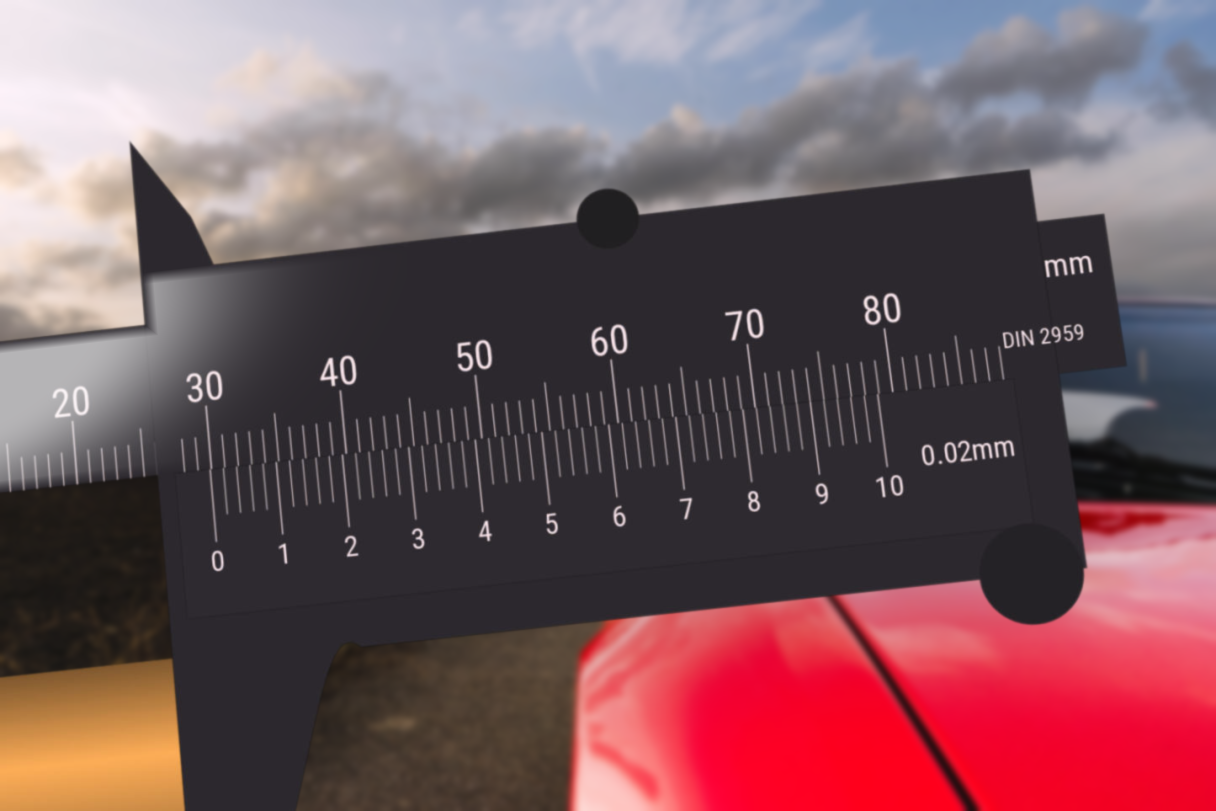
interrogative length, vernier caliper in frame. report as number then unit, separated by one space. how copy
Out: 29.9 mm
